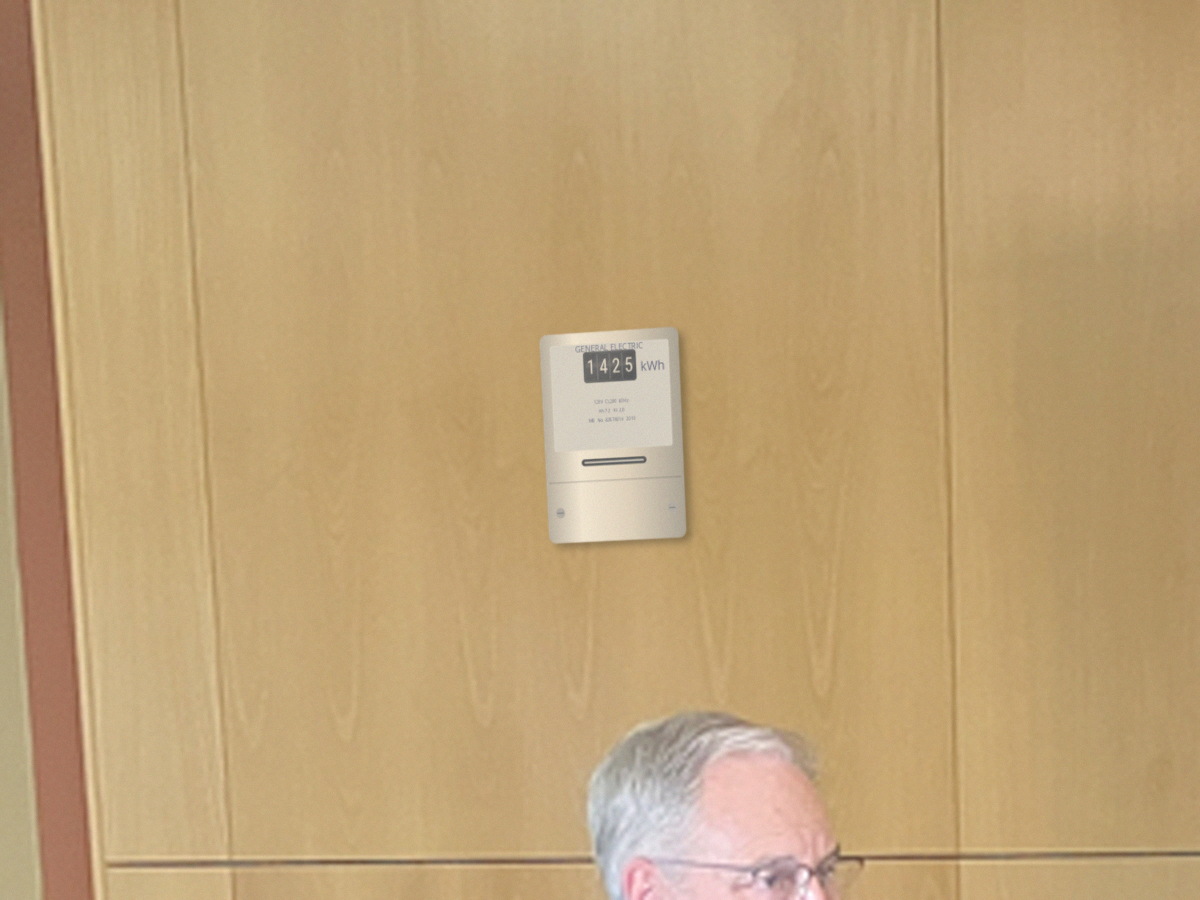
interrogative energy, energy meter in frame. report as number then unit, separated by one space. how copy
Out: 1425 kWh
